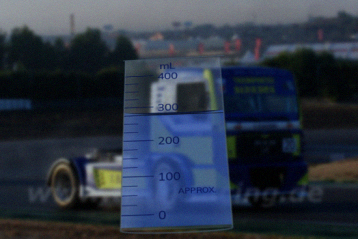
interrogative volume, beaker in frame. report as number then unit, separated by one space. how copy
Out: 275 mL
